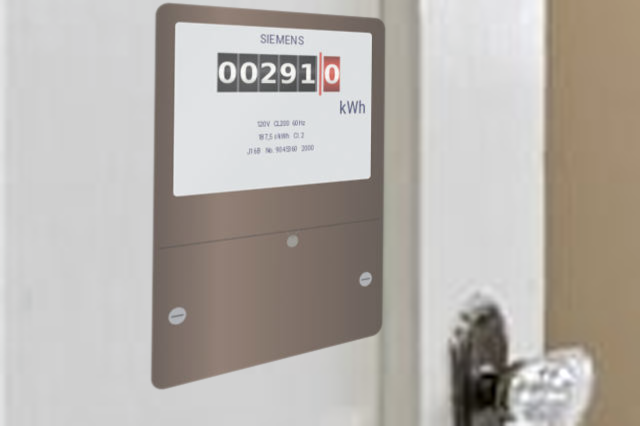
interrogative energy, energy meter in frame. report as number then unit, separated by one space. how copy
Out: 291.0 kWh
